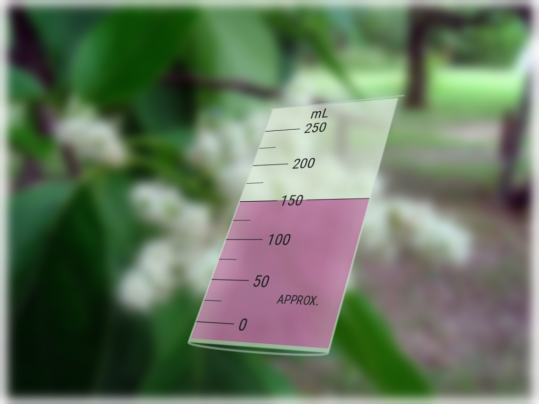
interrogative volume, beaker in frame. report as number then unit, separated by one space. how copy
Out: 150 mL
